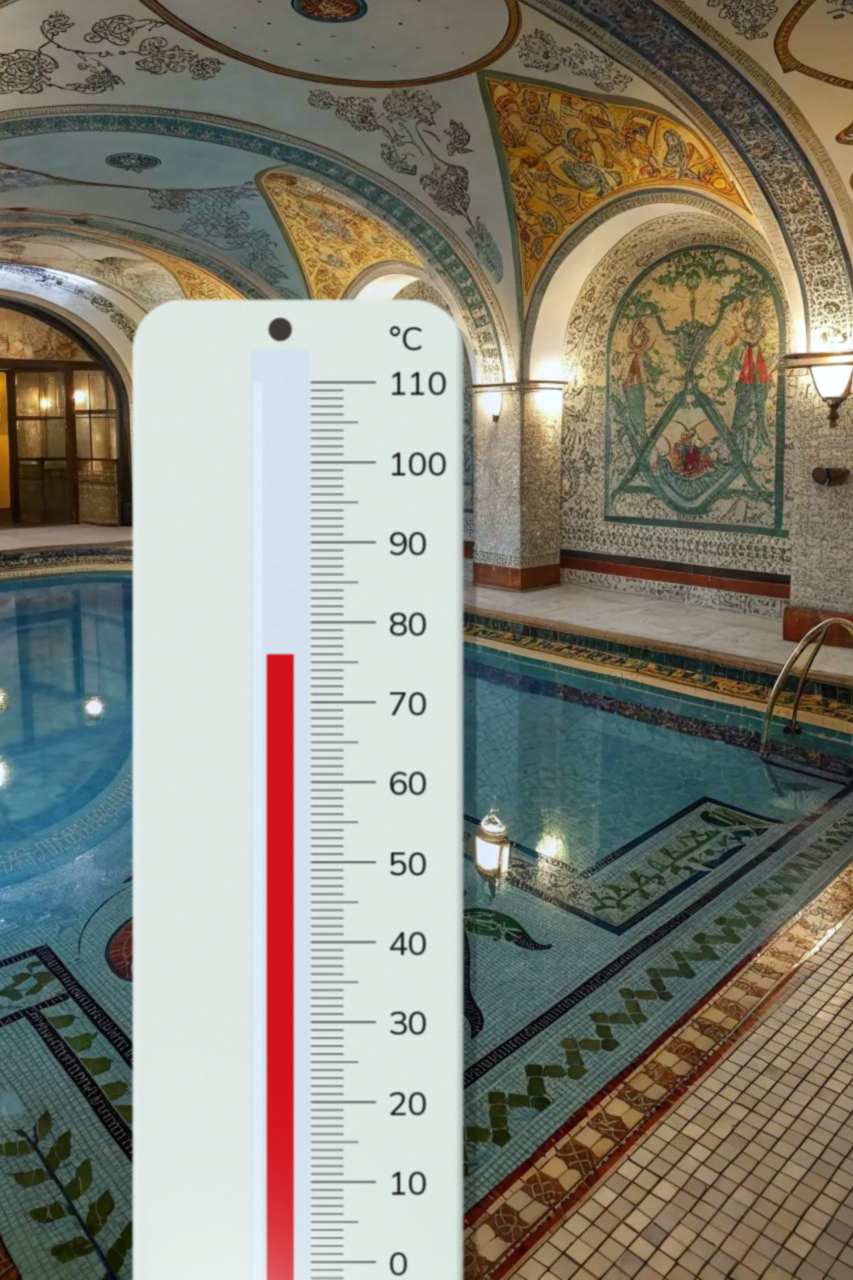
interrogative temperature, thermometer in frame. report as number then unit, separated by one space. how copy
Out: 76 °C
